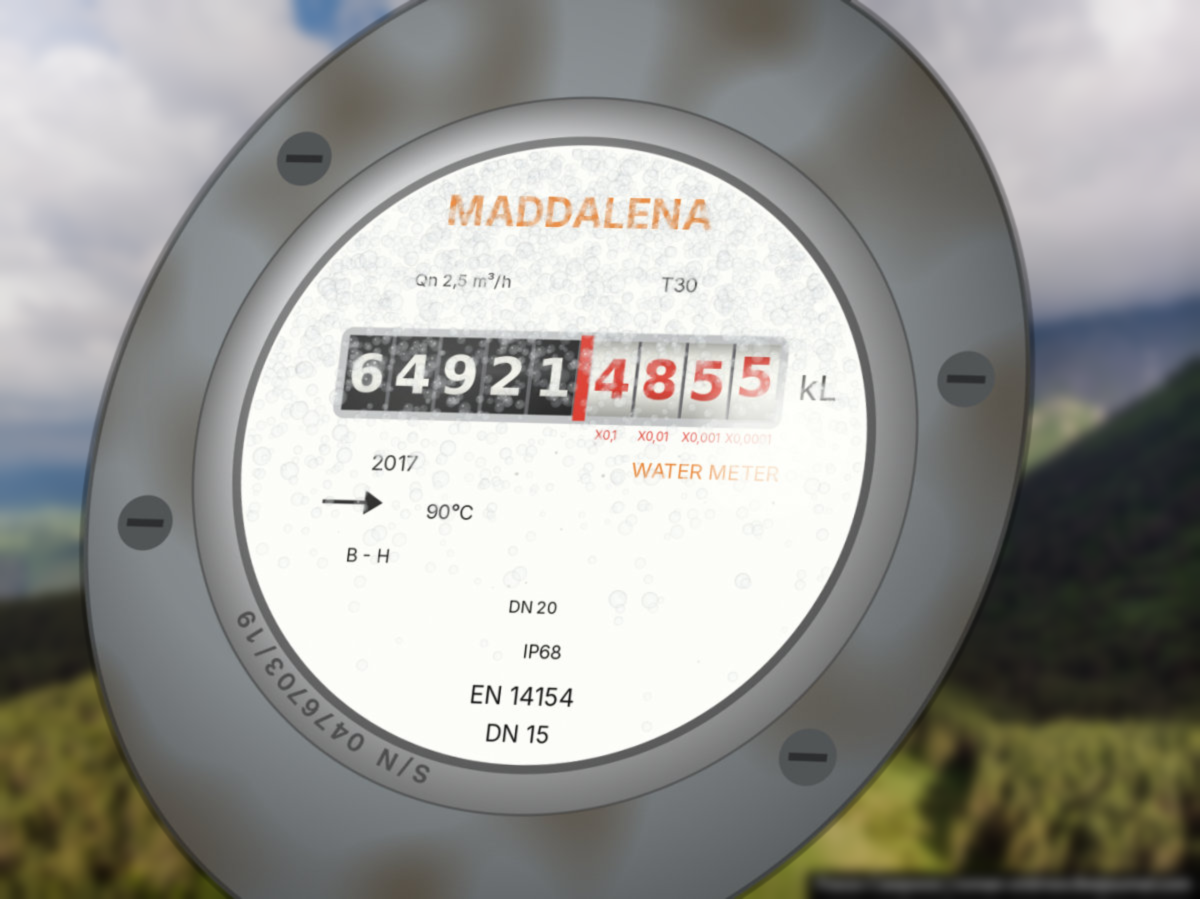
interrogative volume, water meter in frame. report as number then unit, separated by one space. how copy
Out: 64921.4855 kL
